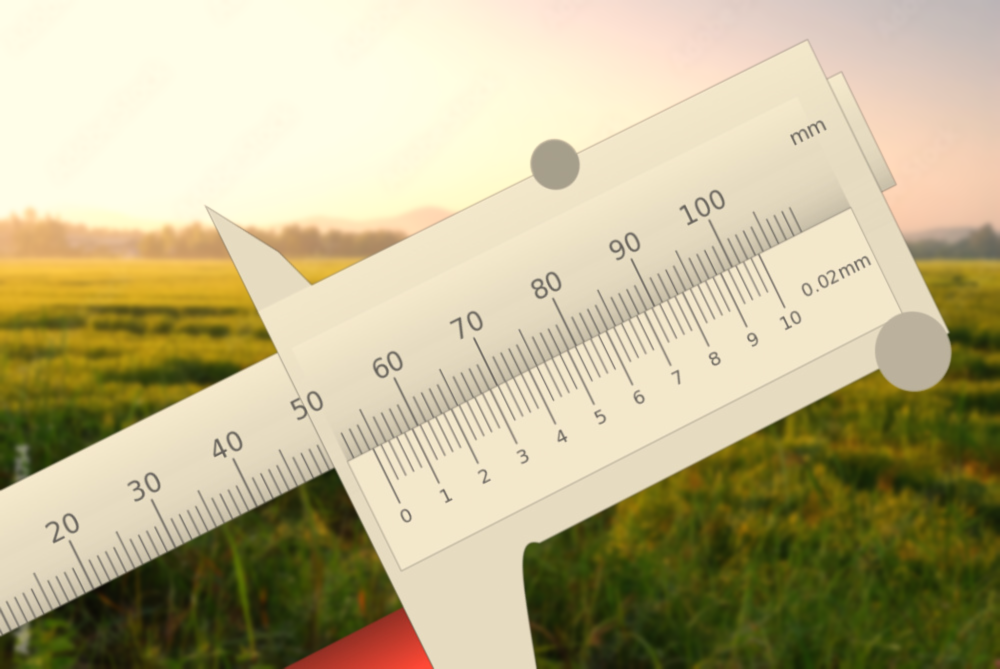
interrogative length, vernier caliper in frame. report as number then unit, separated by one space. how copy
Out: 54.4 mm
